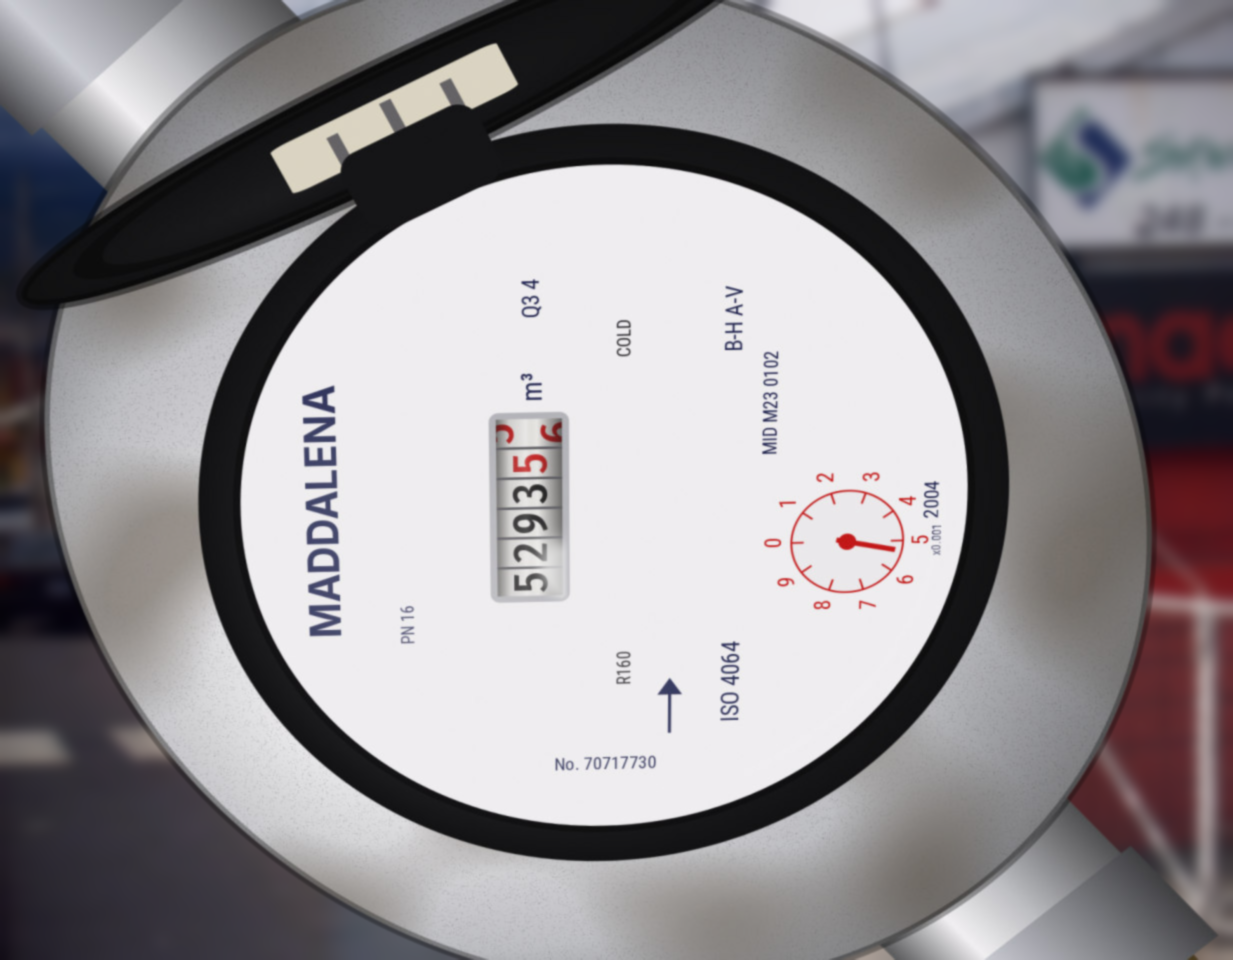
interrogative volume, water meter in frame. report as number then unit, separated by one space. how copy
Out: 5293.555 m³
